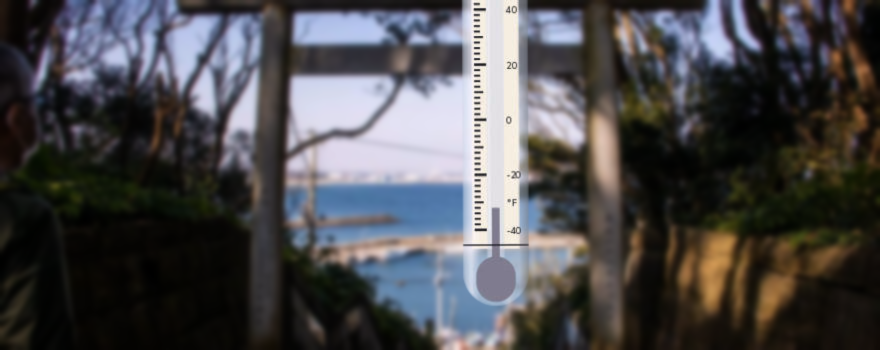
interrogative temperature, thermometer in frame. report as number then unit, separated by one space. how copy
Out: -32 °F
